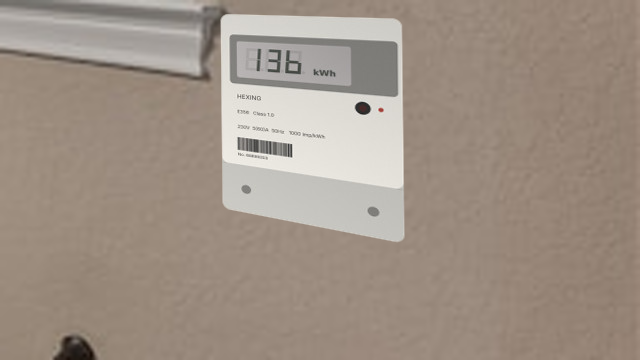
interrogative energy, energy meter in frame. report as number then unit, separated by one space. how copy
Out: 136 kWh
